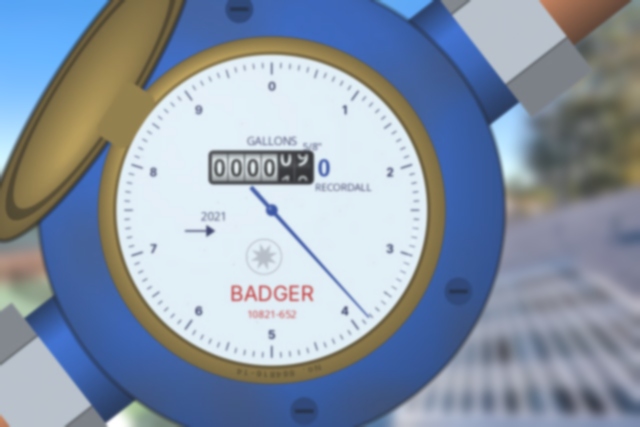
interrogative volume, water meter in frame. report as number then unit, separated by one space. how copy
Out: 93.8 gal
